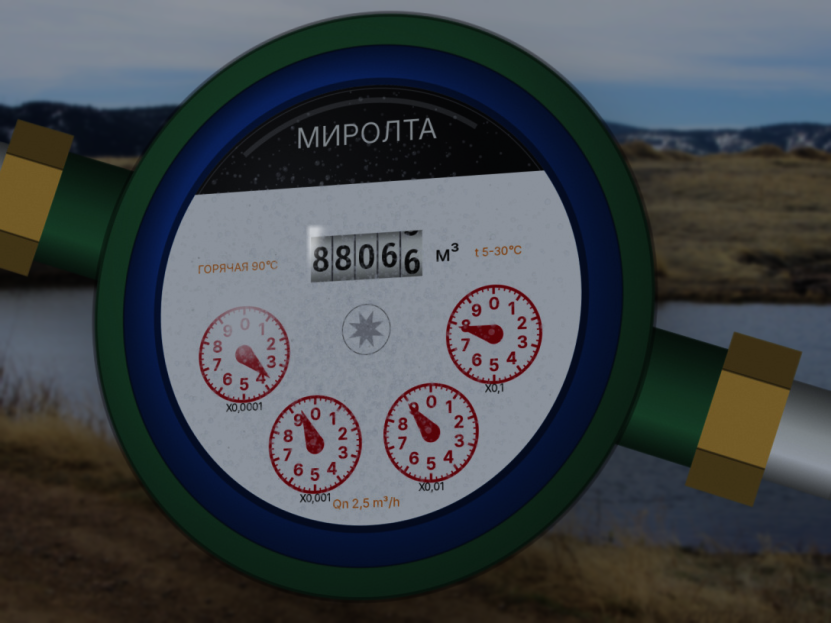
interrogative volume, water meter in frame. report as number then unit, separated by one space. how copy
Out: 88065.7893 m³
